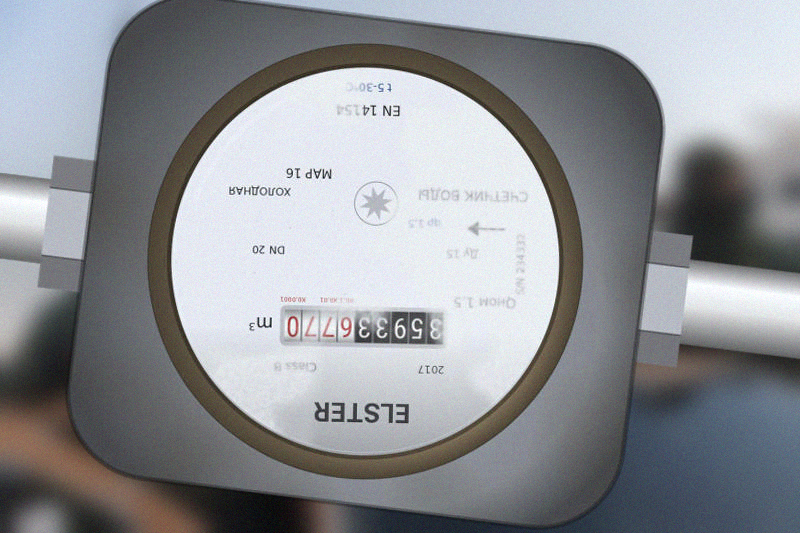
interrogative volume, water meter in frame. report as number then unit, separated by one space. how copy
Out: 35933.6770 m³
